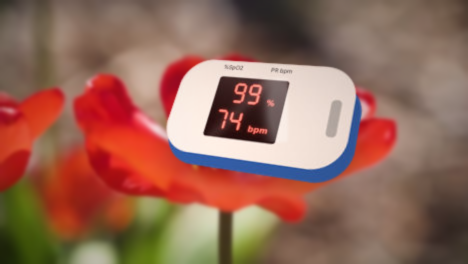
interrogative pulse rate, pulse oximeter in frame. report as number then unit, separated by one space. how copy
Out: 74 bpm
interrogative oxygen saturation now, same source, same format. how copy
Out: 99 %
